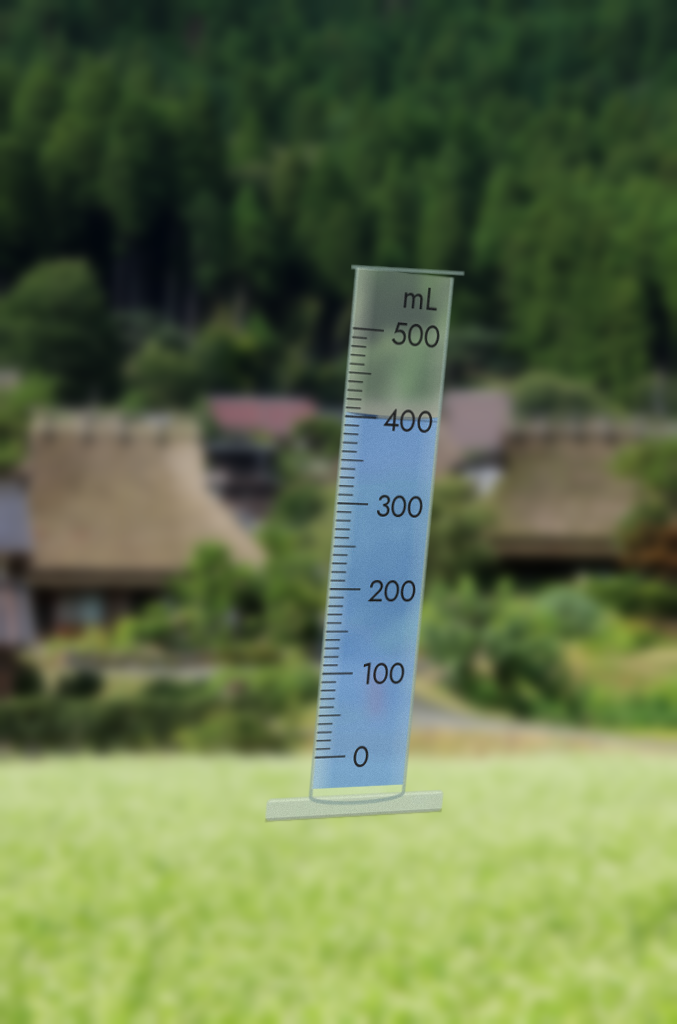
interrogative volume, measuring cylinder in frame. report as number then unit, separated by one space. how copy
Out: 400 mL
